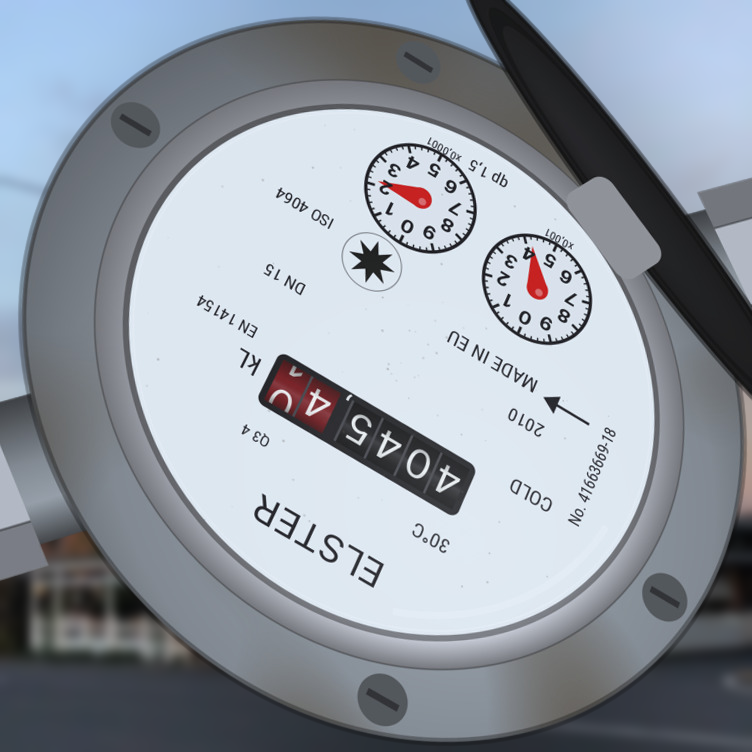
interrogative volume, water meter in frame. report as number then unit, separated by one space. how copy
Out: 4045.4042 kL
